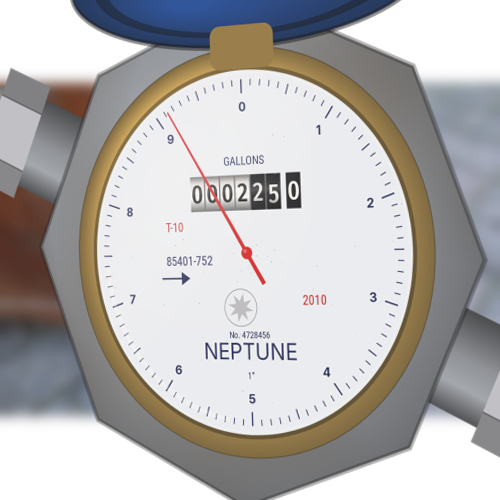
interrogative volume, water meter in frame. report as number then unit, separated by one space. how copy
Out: 2249.1 gal
